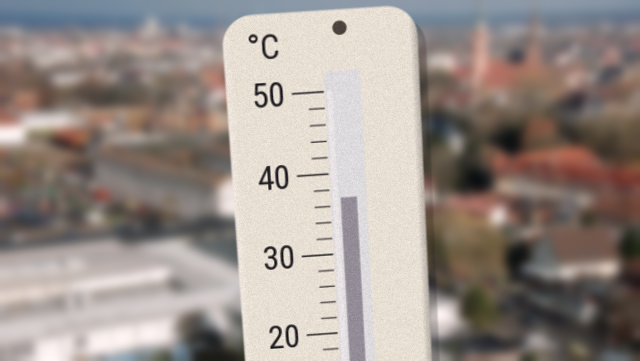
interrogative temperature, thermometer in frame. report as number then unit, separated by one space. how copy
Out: 37 °C
